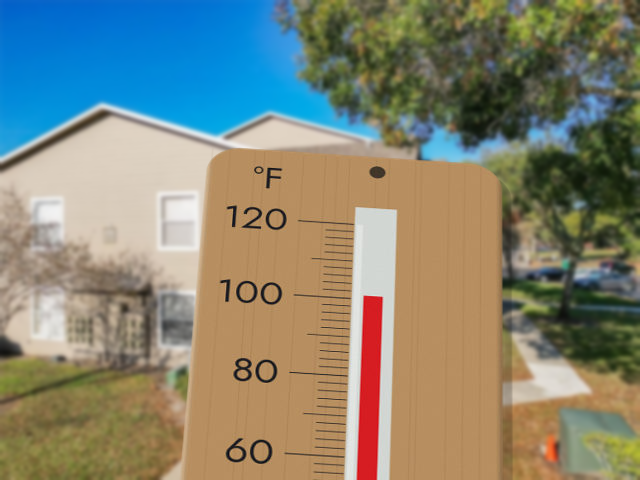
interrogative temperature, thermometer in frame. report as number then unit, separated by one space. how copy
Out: 101 °F
